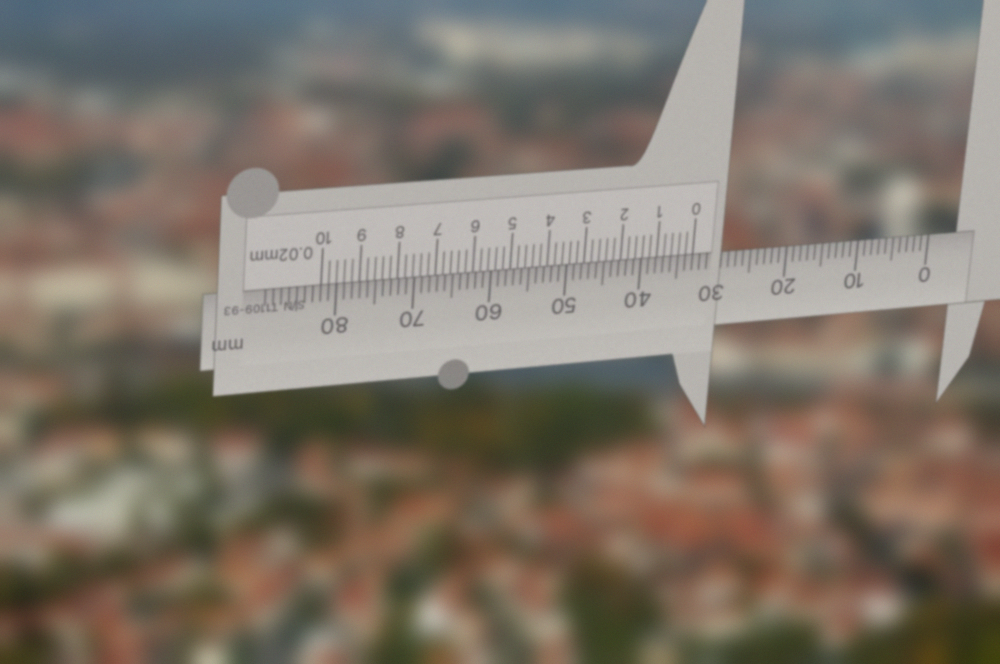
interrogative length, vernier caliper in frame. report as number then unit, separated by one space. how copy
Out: 33.0 mm
